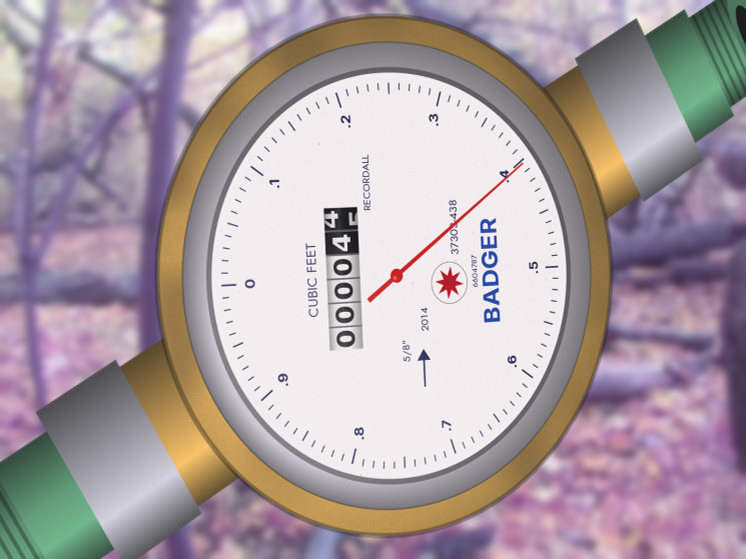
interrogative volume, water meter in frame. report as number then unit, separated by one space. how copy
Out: 44.40 ft³
